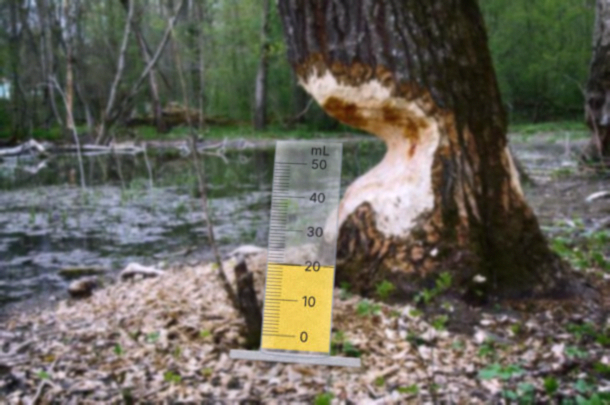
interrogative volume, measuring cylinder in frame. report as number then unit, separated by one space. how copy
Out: 20 mL
